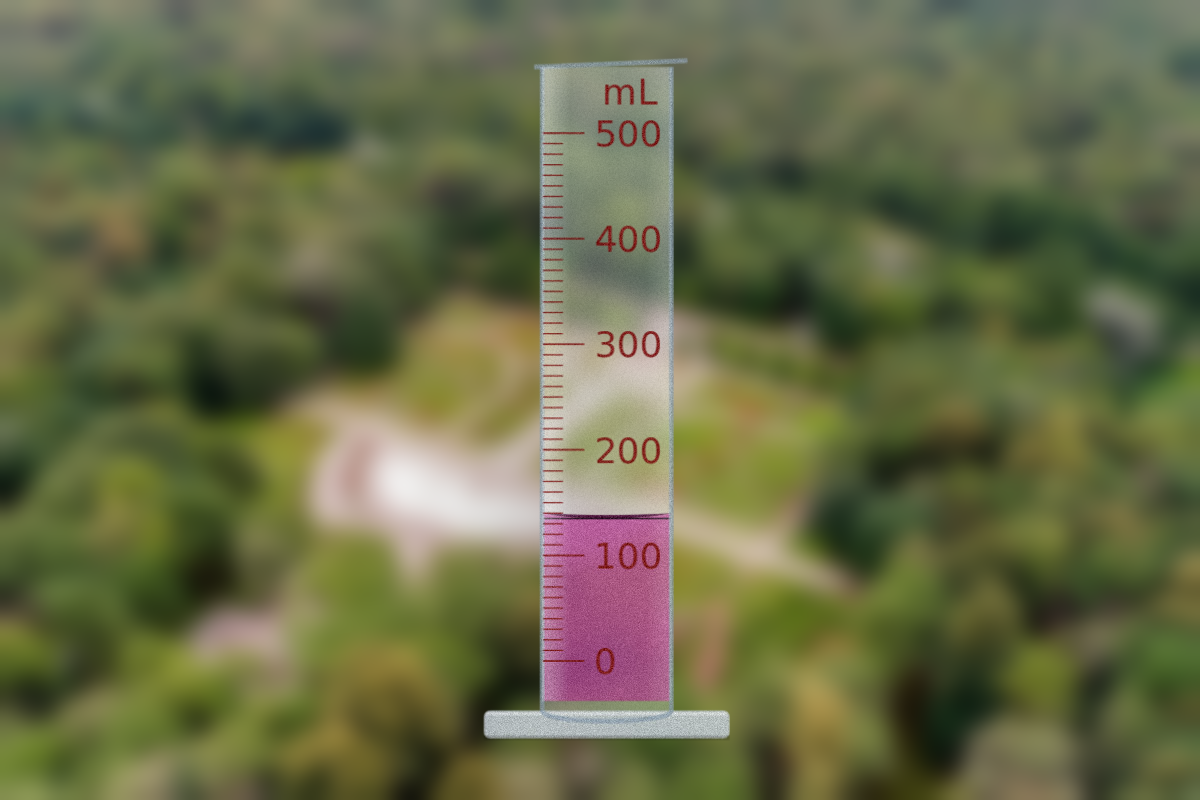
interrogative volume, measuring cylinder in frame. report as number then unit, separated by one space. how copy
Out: 135 mL
